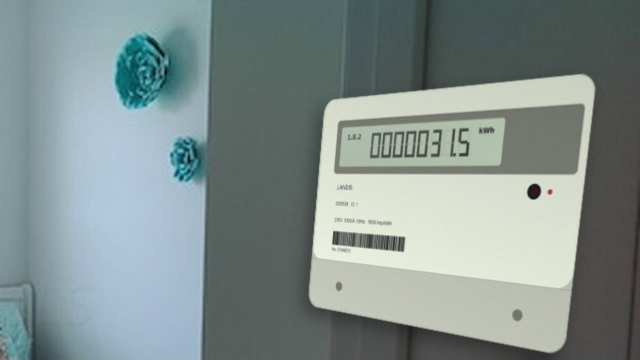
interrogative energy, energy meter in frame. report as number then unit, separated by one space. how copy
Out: 31.5 kWh
